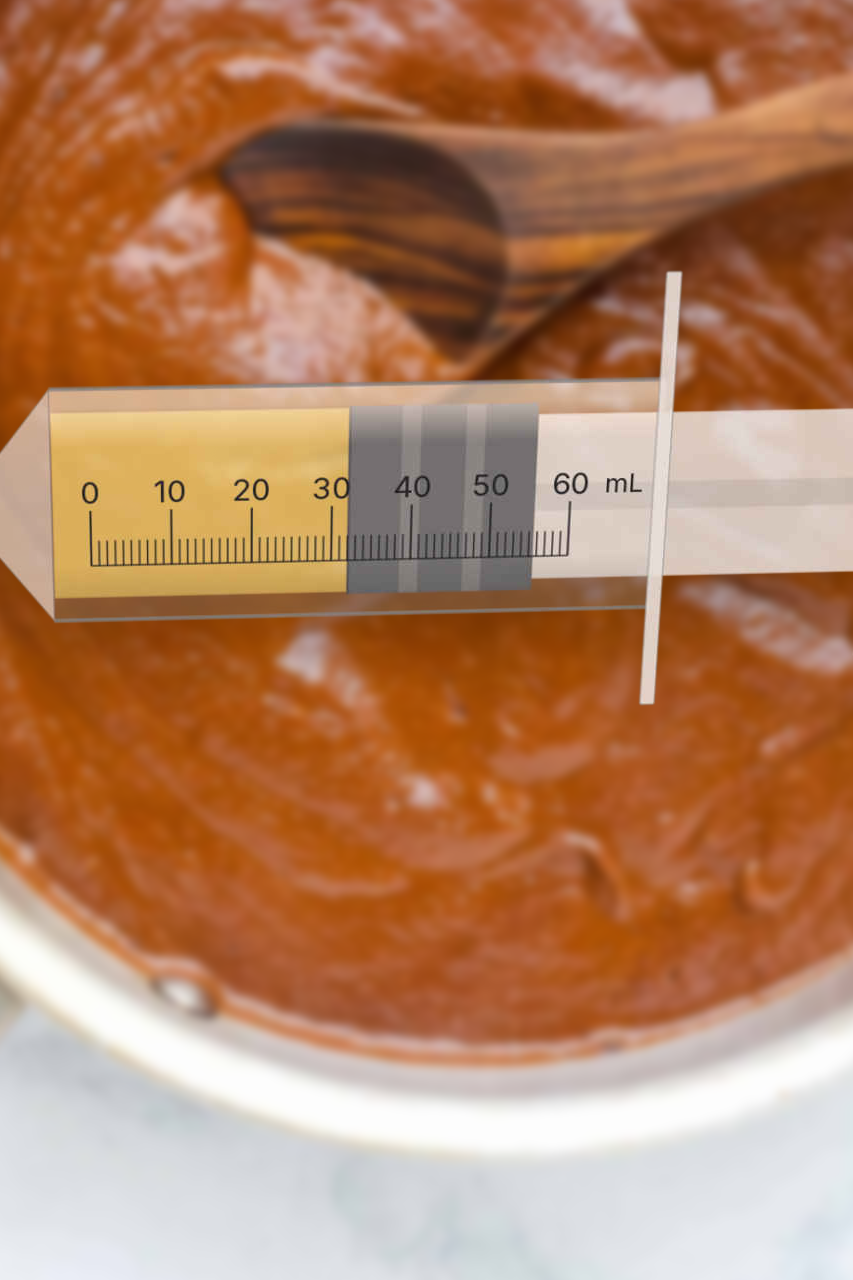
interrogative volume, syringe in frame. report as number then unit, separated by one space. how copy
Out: 32 mL
